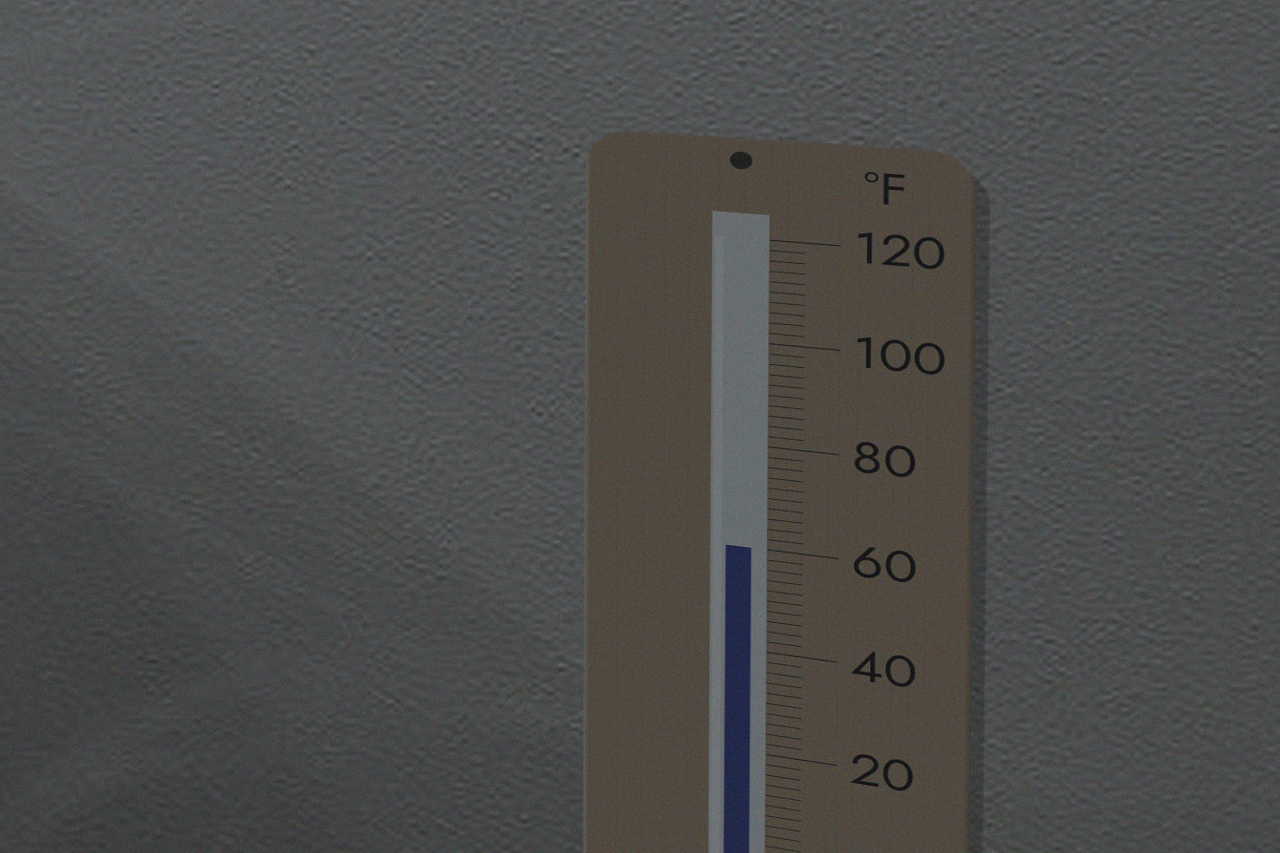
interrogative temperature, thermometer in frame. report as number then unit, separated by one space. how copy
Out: 60 °F
